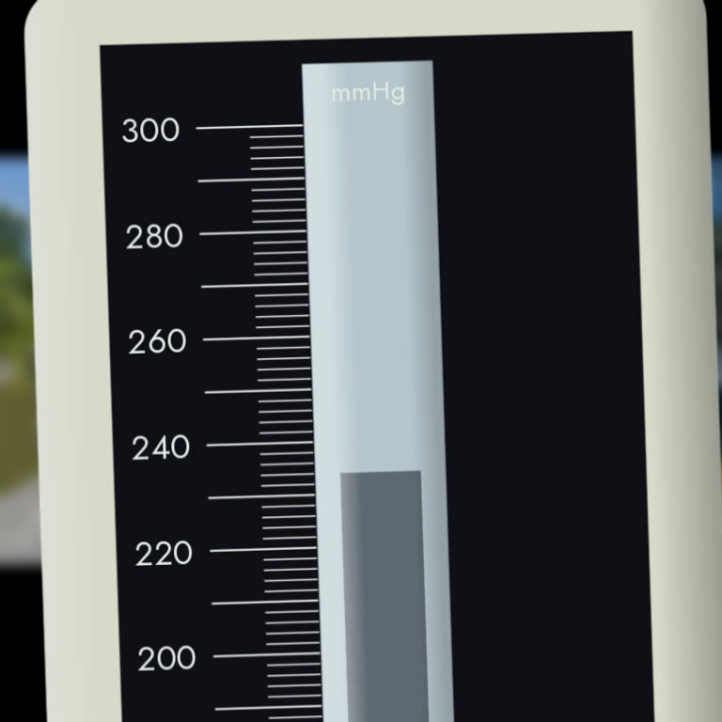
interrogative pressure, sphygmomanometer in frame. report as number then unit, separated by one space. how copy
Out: 234 mmHg
